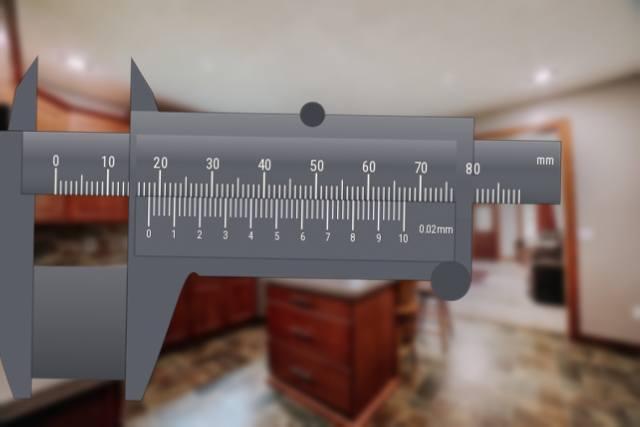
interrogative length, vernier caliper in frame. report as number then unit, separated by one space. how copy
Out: 18.0 mm
